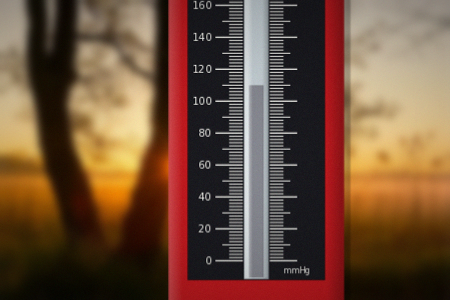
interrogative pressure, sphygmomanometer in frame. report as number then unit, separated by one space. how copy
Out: 110 mmHg
